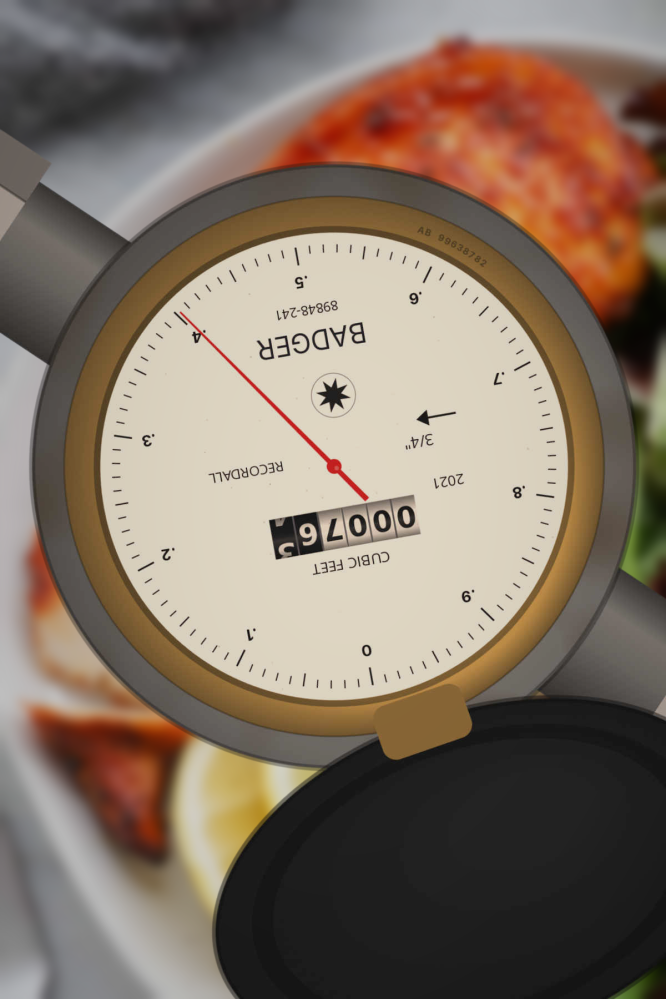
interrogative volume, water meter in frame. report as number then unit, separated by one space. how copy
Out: 763.40 ft³
